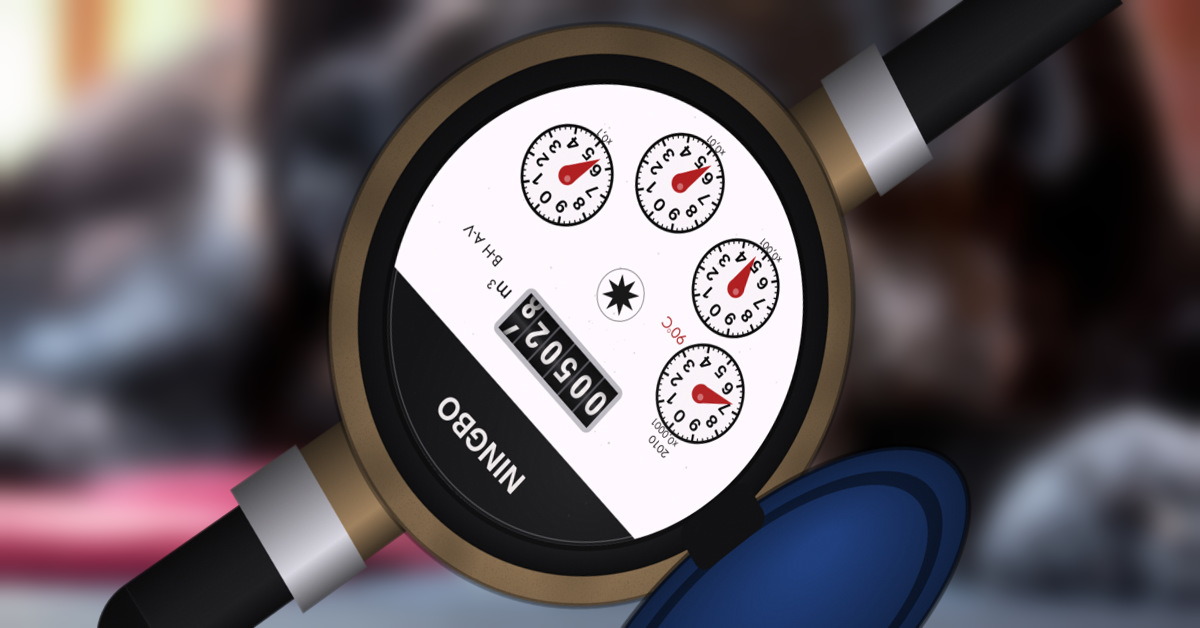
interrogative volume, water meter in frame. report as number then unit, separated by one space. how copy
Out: 5027.5546 m³
